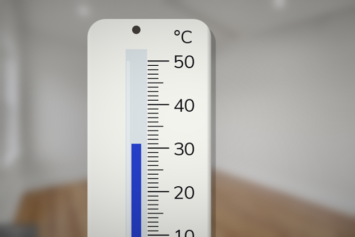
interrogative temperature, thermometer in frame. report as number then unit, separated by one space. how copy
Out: 31 °C
